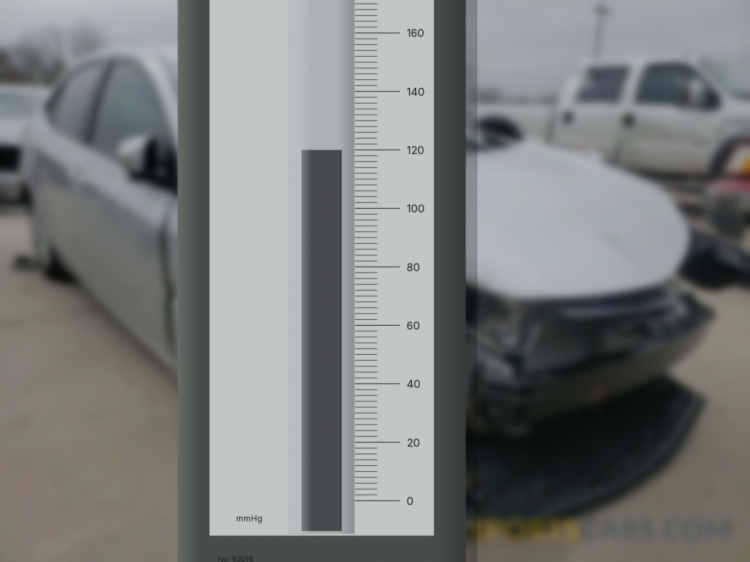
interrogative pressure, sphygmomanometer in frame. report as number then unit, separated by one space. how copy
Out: 120 mmHg
